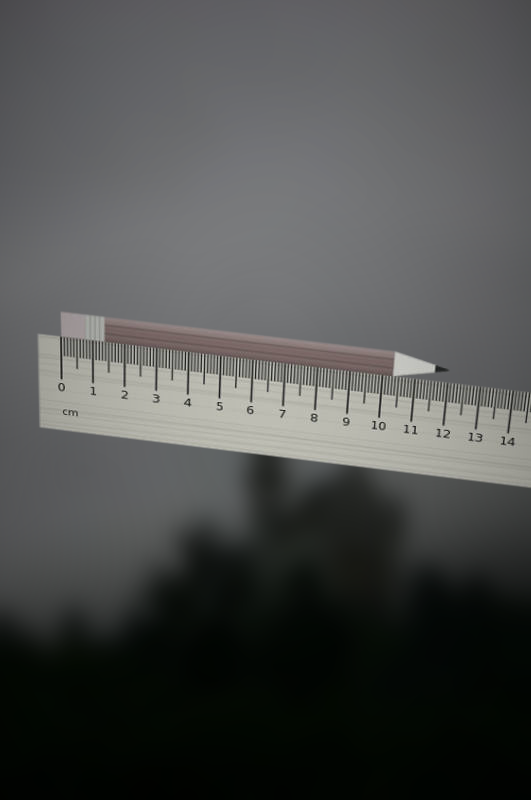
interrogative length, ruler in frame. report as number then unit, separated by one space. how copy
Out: 12 cm
